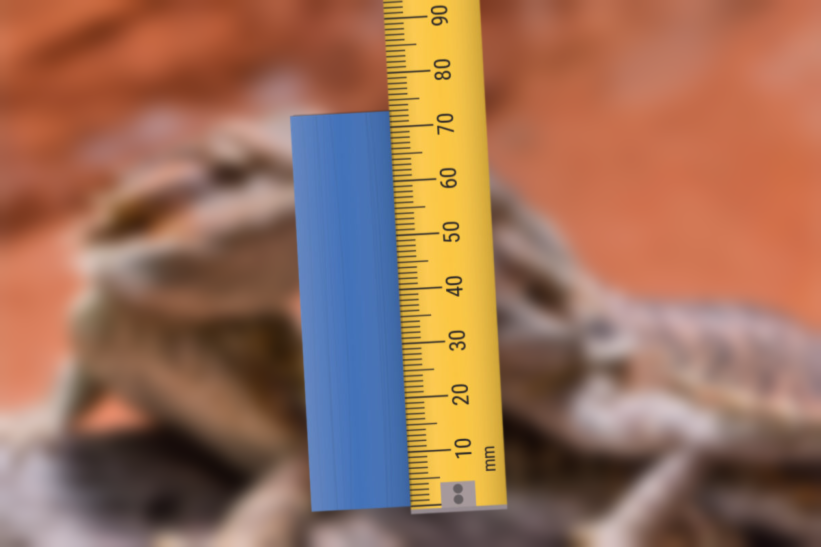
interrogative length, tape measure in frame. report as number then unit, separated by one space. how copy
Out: 73 mm
